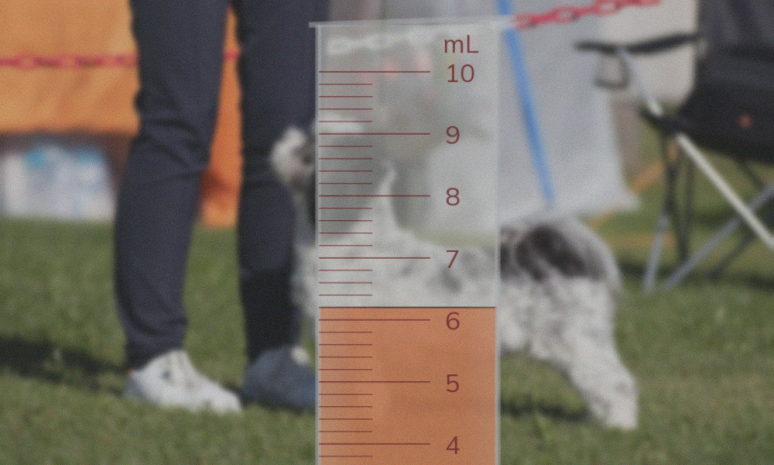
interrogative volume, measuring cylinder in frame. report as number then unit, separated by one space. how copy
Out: 6.2 mL
